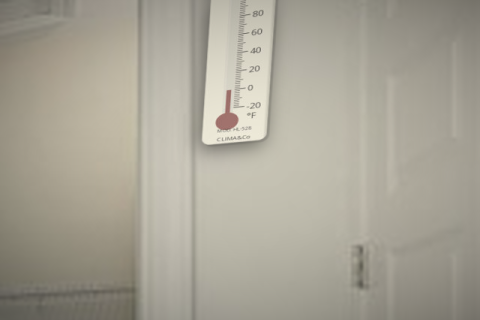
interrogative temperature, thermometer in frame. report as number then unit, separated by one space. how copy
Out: 0 °F
